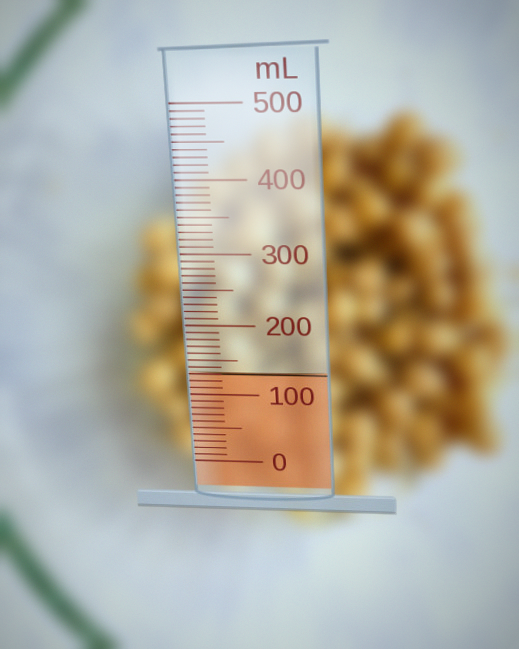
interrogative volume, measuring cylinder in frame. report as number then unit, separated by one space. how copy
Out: 130 mL
